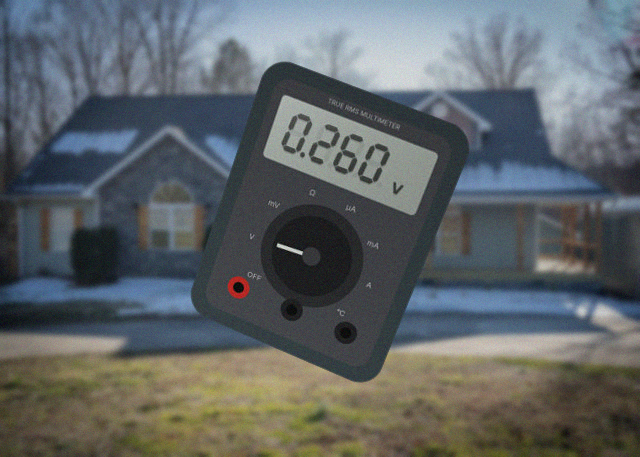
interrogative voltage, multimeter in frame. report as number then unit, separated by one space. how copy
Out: 0.260 V
